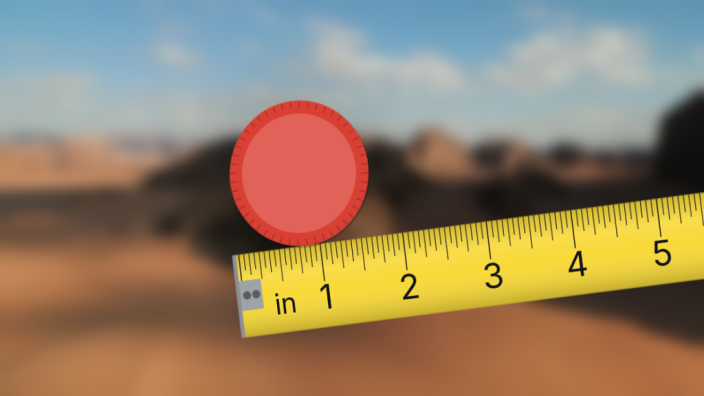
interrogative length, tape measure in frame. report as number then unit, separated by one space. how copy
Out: 1.6875 in
